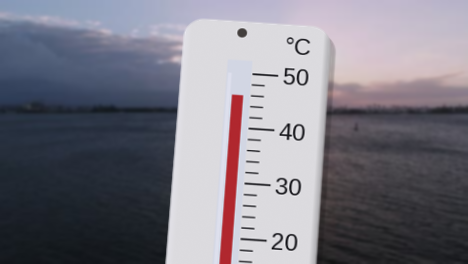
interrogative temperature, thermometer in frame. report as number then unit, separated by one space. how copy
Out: 46 °C
